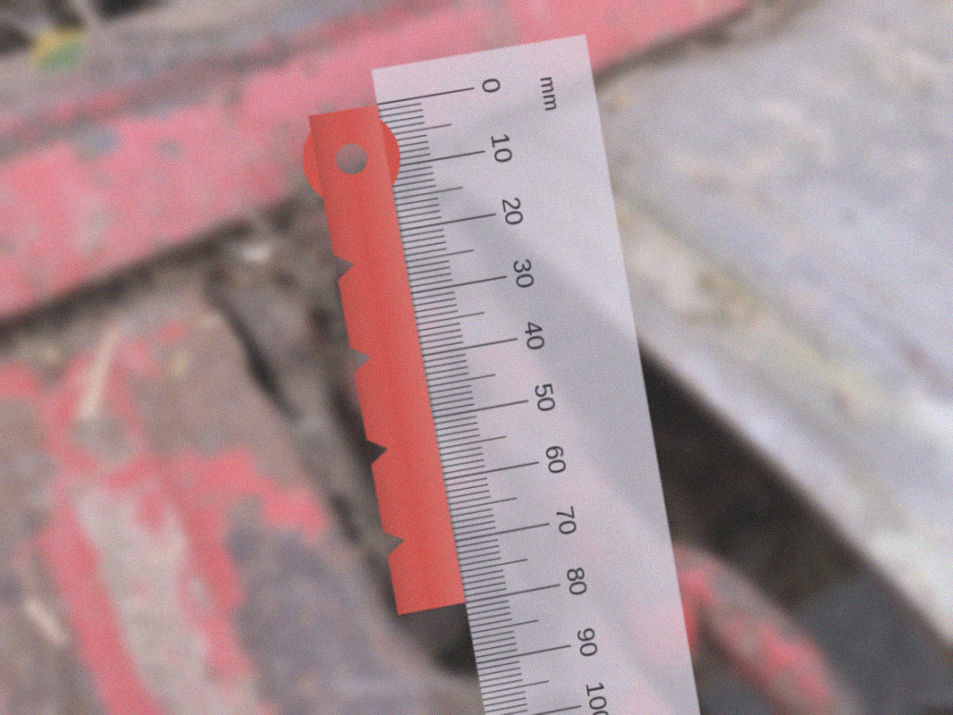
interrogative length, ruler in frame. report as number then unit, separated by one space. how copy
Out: 80 mm
